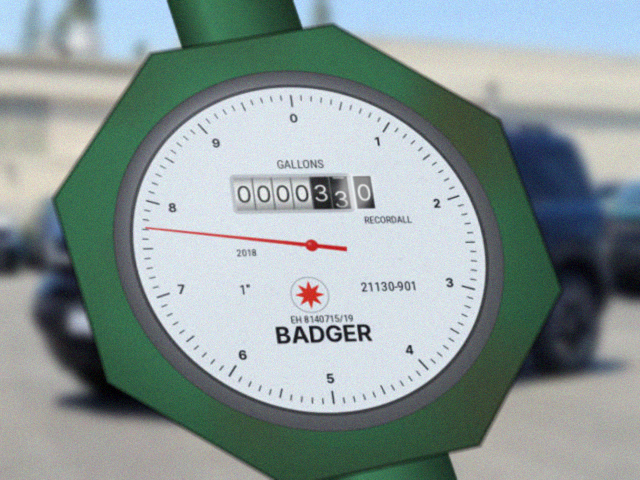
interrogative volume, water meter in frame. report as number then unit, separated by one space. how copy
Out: 327.7 gal
